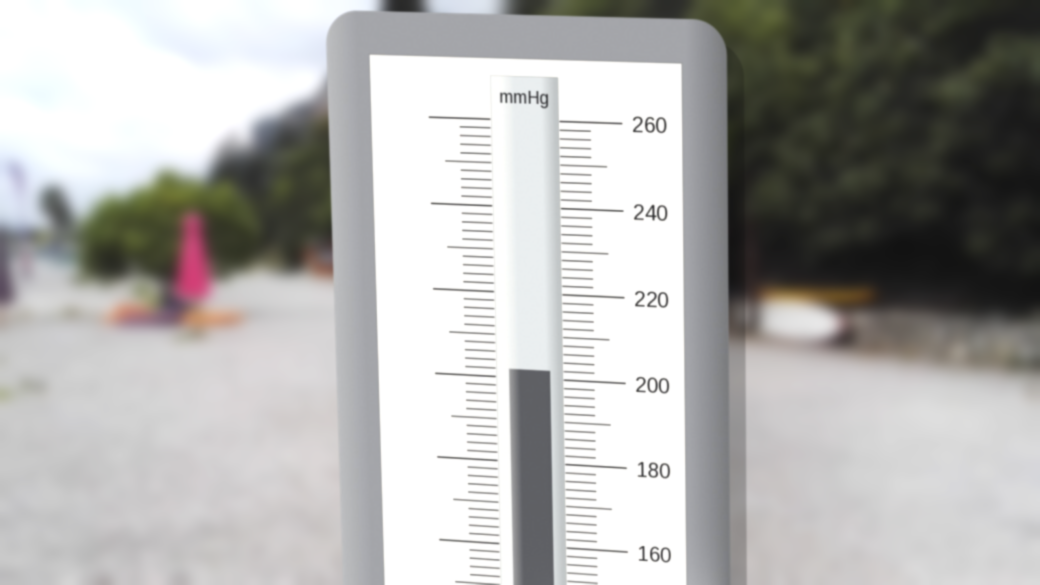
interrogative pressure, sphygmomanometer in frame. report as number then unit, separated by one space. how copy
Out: 202 mmHg
